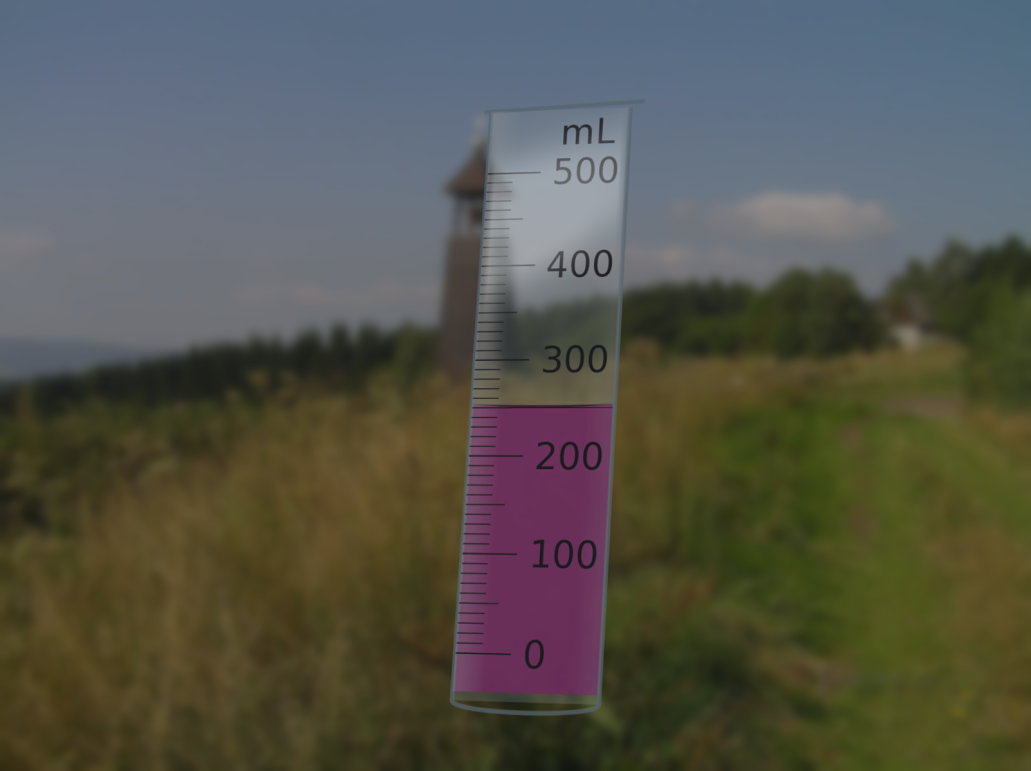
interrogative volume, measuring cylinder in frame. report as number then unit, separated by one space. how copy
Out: 250 mL
